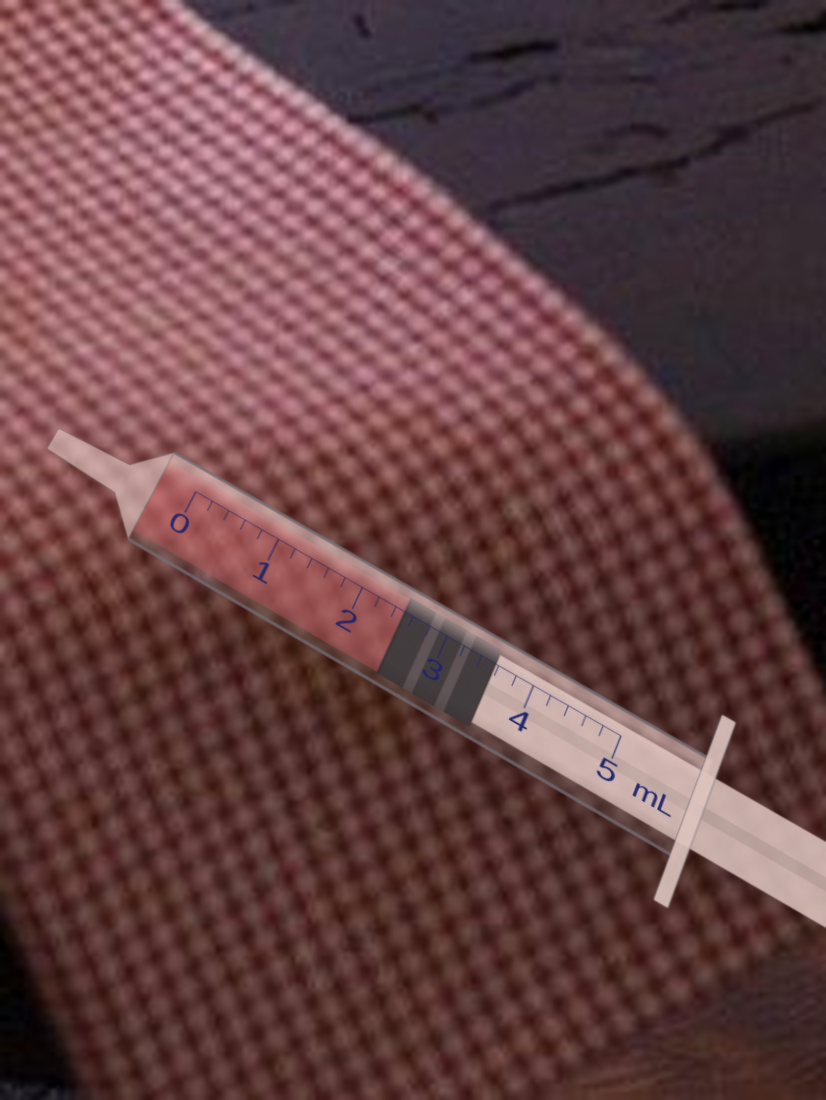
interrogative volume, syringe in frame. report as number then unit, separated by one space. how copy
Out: 2.5 mL
